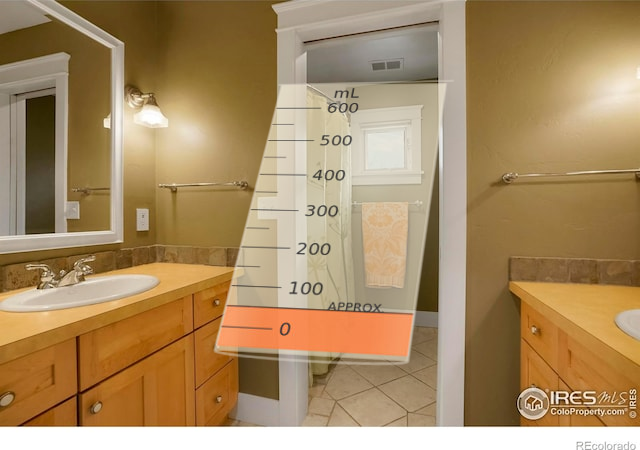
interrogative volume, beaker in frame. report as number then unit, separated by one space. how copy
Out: 50 mL
